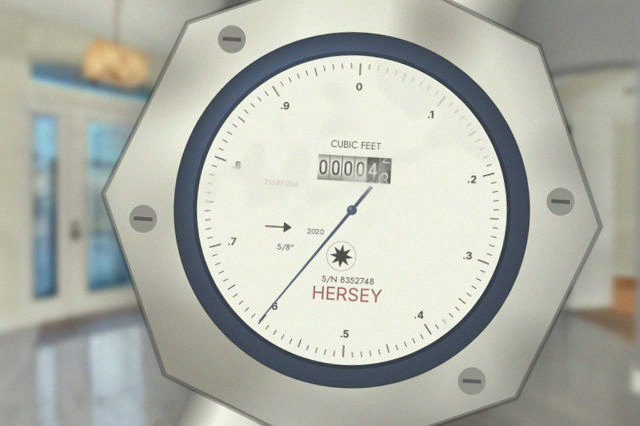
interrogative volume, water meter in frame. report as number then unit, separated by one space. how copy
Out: 42.60 ft³
